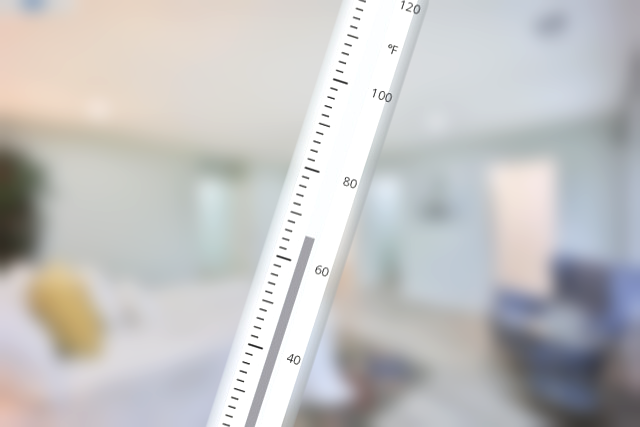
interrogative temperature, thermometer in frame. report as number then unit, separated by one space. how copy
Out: 66 °F
